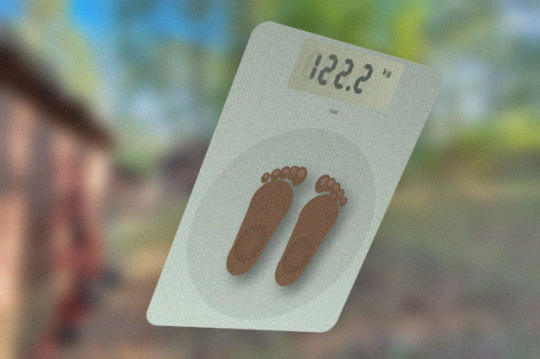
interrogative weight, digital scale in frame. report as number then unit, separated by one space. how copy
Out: 122.2 kg
